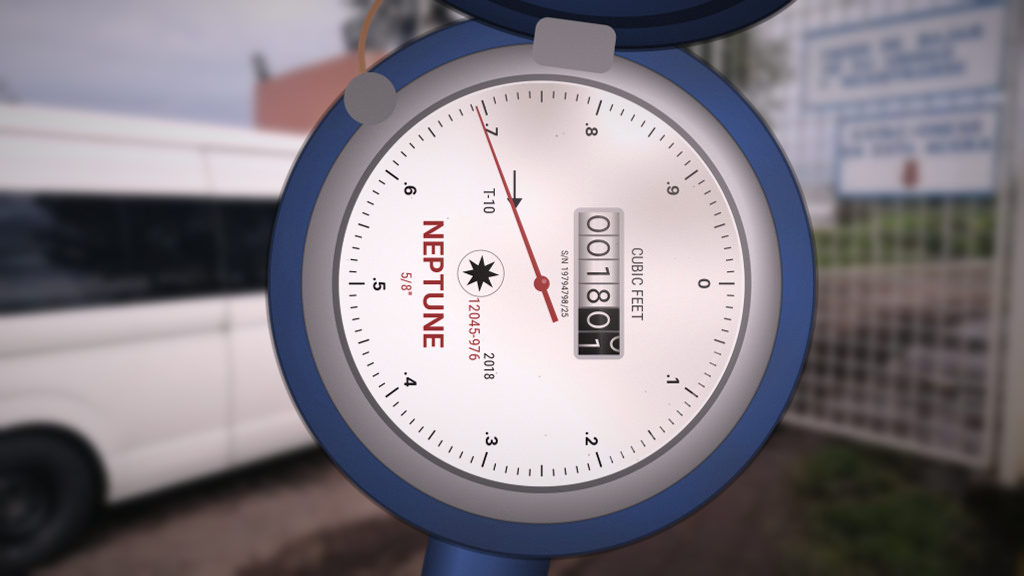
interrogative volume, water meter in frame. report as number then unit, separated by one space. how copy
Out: 1800.69 ft³
